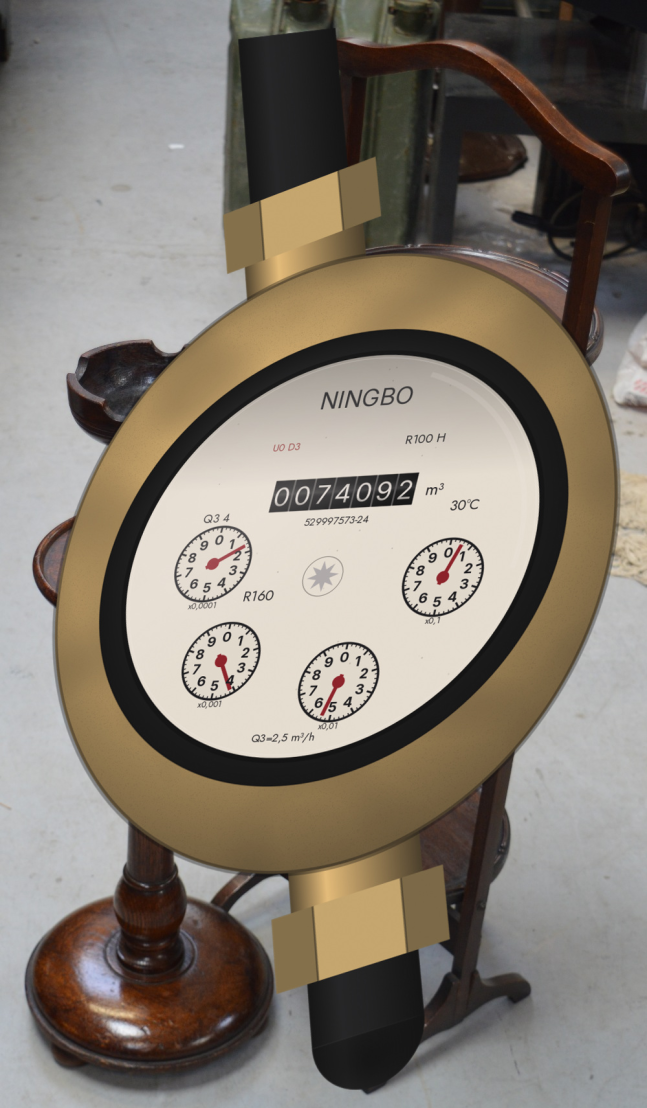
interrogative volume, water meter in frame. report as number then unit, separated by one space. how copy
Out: 74092.0541 m³
